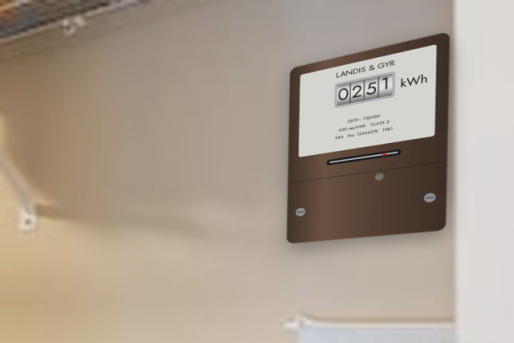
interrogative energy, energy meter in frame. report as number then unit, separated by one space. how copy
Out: 251 kWh
